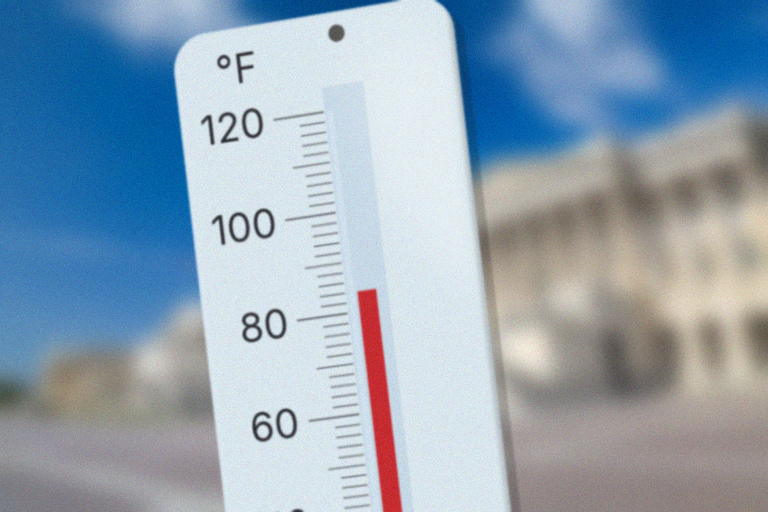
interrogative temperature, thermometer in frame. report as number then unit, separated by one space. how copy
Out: 84 °F
